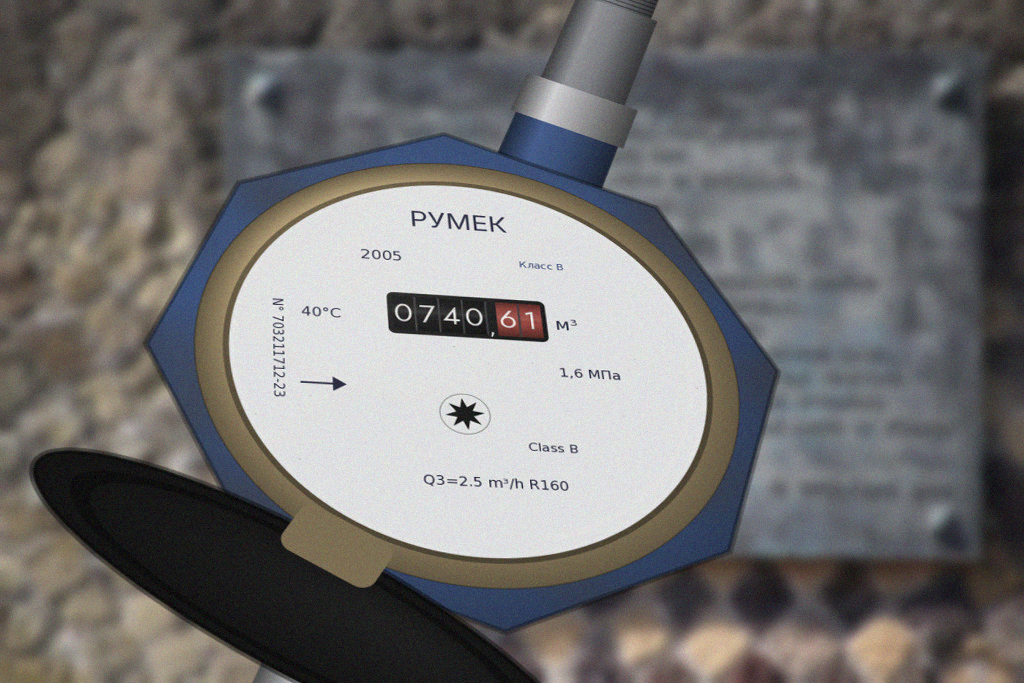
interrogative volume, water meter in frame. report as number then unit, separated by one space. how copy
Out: 740.61 m³
